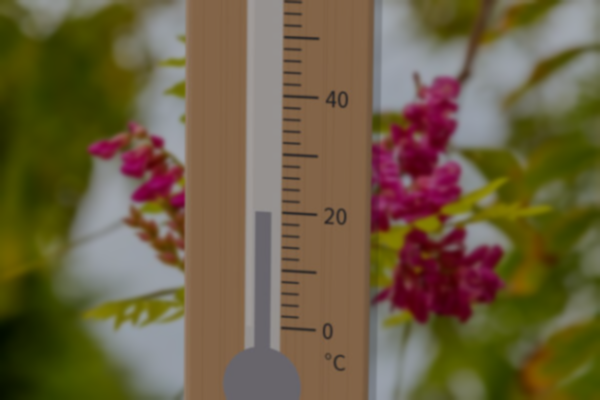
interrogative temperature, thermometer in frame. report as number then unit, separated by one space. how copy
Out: 20 °C
